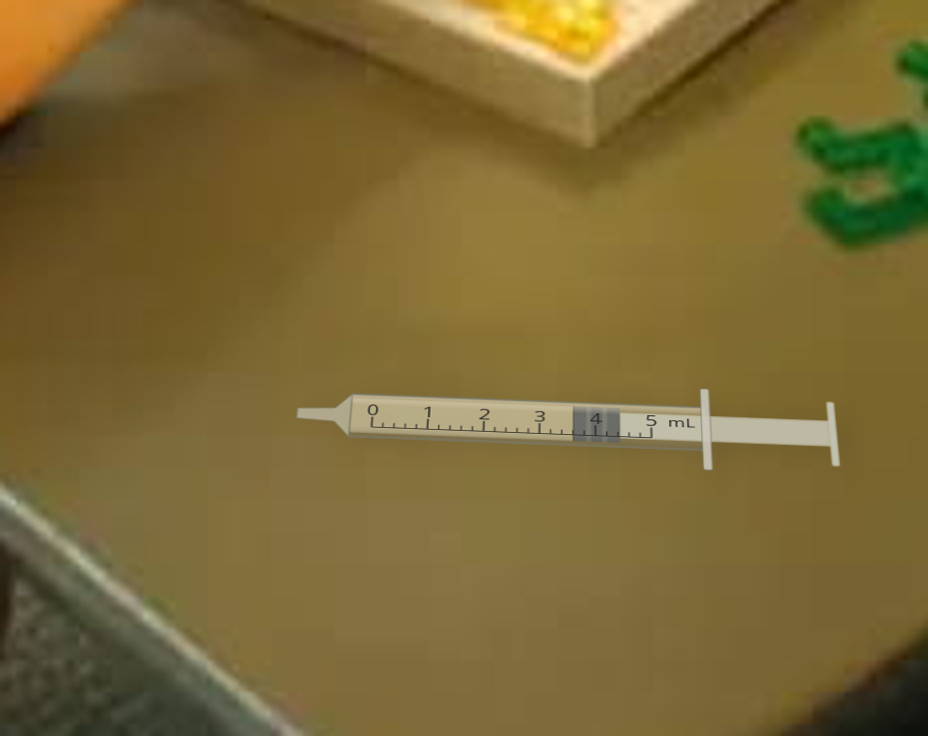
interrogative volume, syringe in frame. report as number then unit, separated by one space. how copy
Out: 3.6 mL
